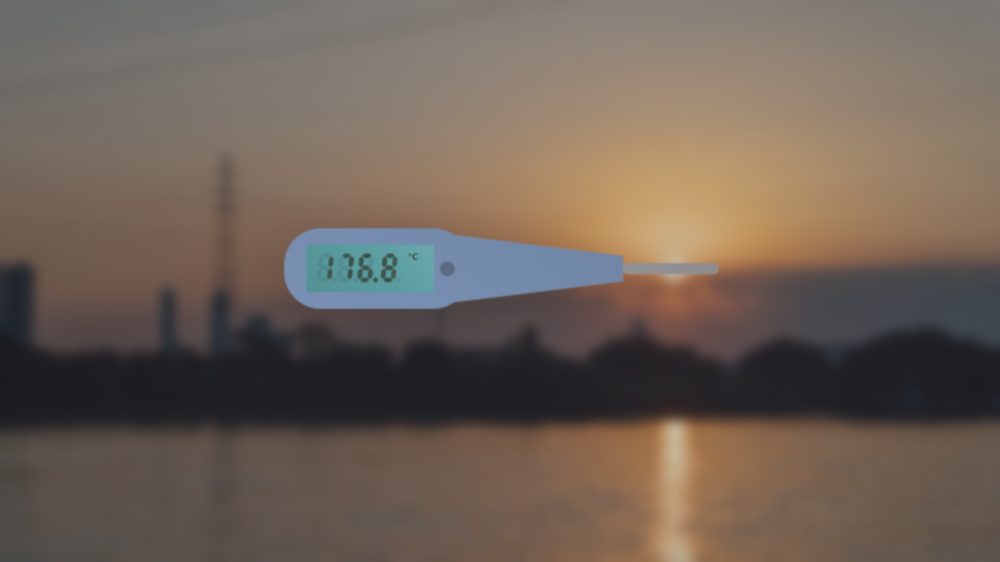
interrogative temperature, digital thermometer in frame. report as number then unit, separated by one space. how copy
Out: 176.8 °C
